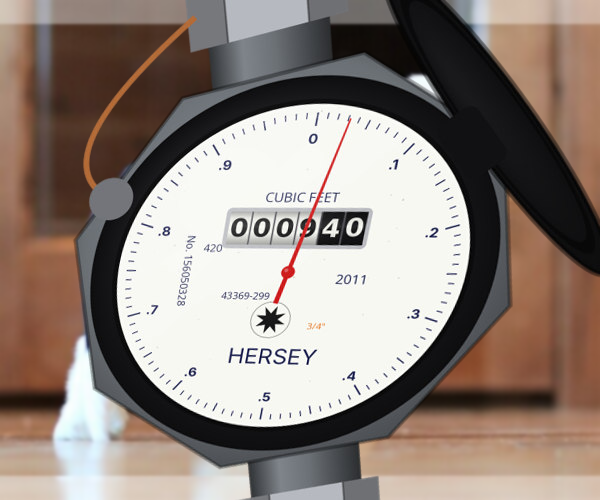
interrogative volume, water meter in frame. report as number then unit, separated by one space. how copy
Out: 940.03 ft³
